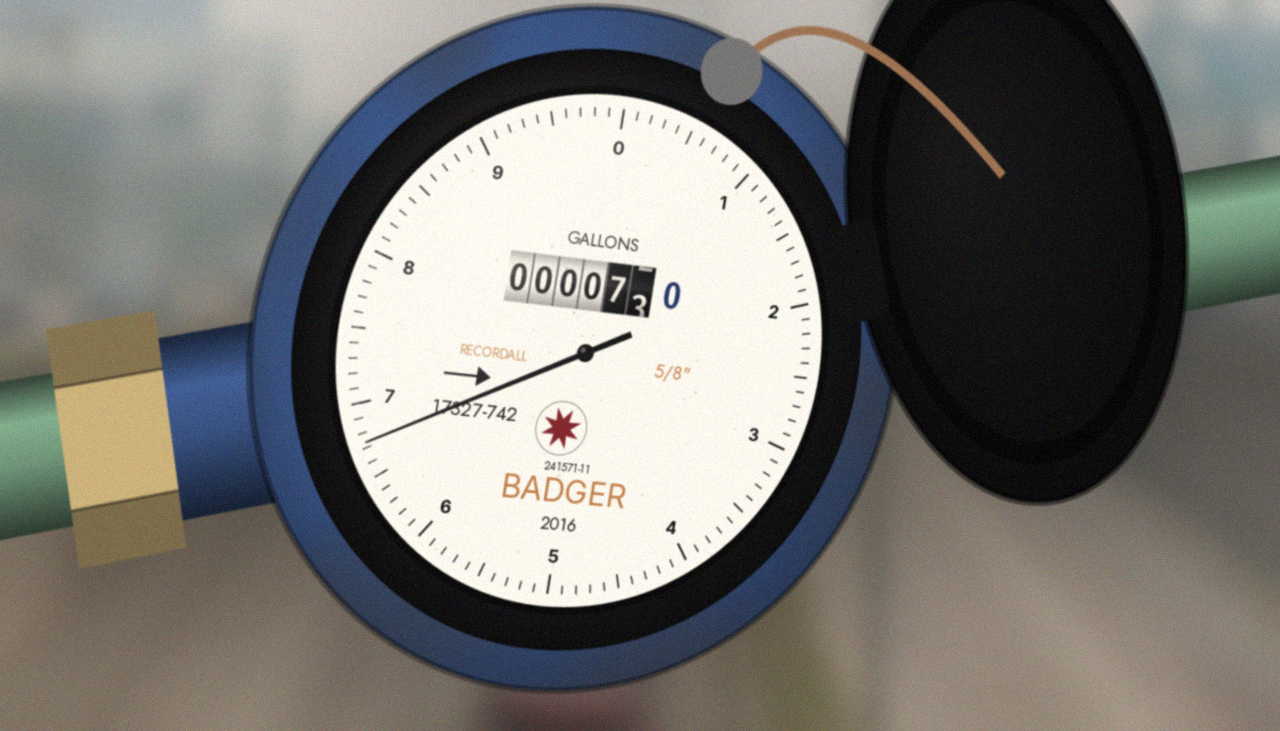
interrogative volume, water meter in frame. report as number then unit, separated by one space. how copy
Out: 726.7 gal
